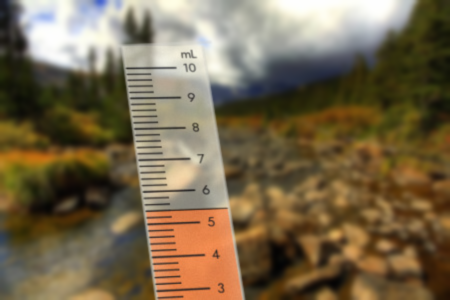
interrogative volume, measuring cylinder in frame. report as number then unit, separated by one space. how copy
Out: 5.4 mL
